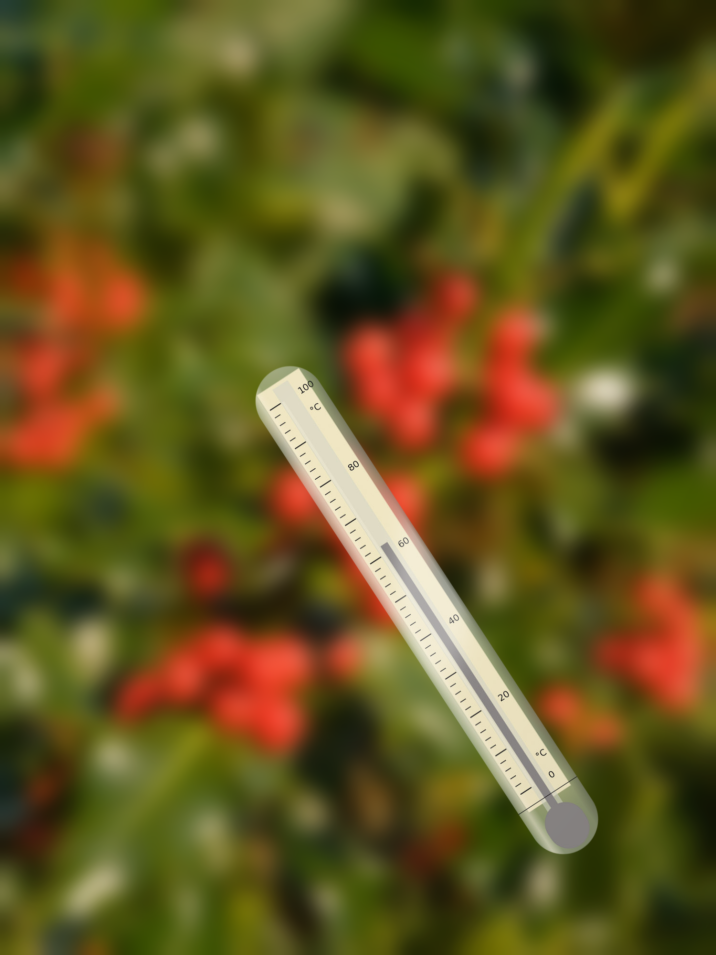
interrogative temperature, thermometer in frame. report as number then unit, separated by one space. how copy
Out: 62 °C
